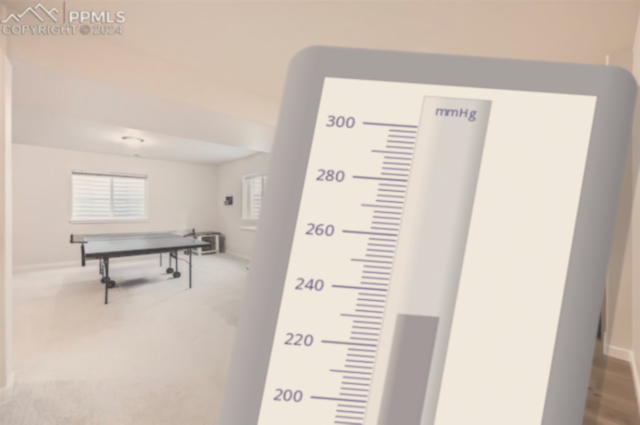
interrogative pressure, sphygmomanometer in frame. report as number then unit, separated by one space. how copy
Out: 232 mmHg
